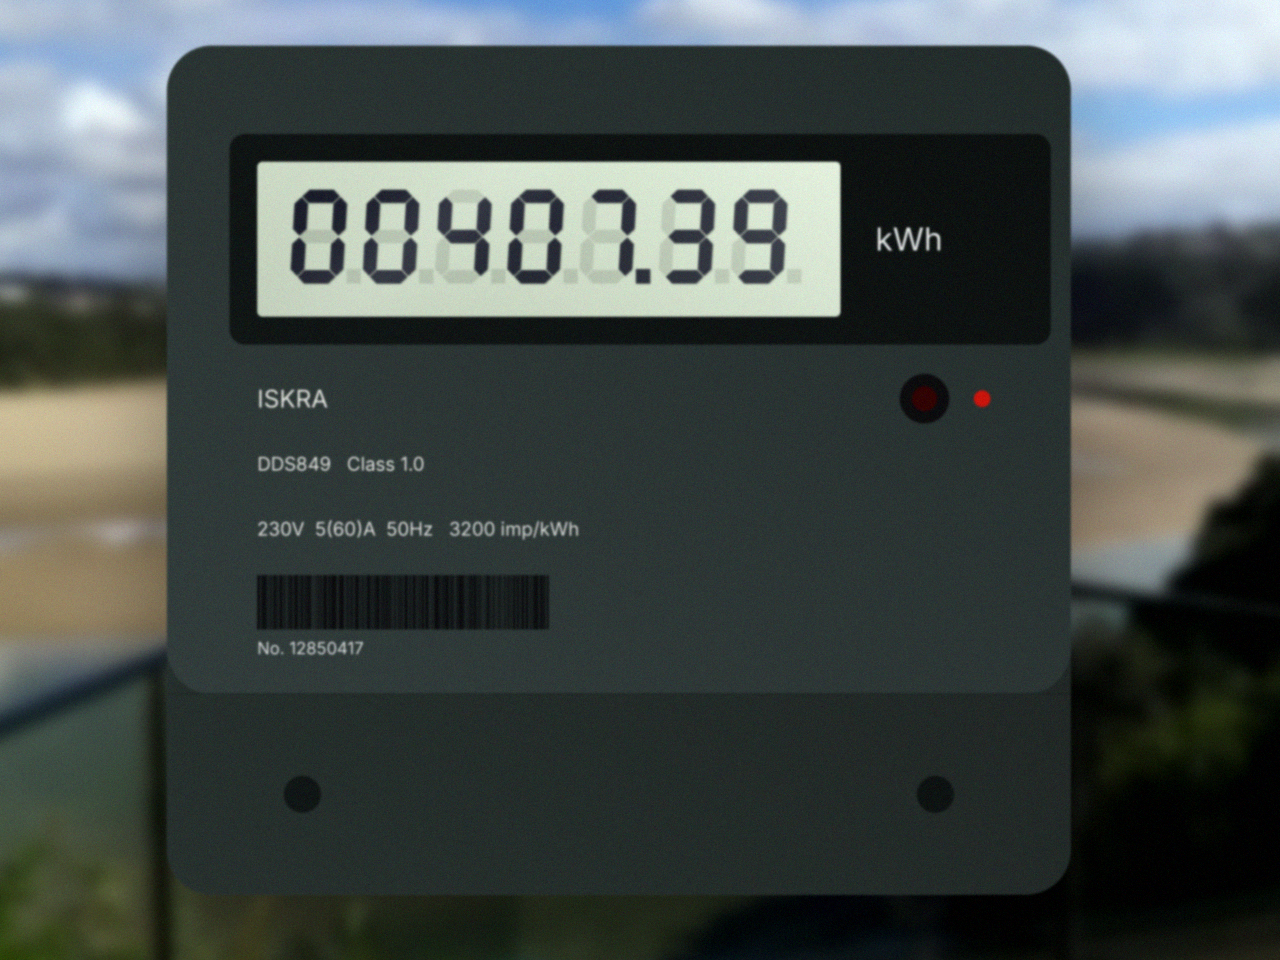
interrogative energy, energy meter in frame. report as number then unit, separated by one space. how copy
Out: 407.39 kWh
